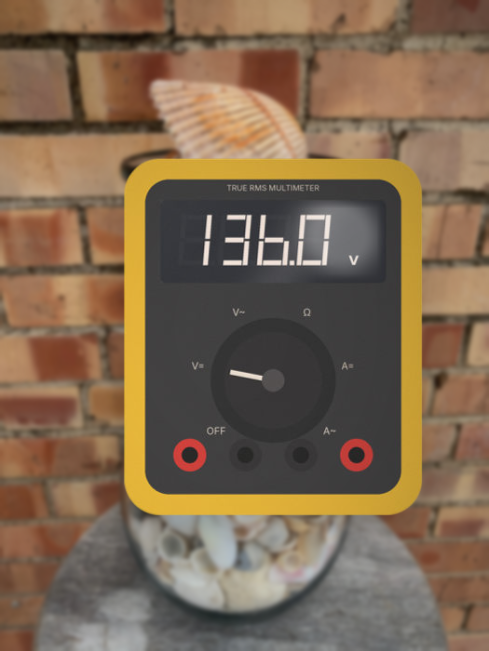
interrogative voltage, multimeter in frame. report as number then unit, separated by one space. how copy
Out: 136.0 V
